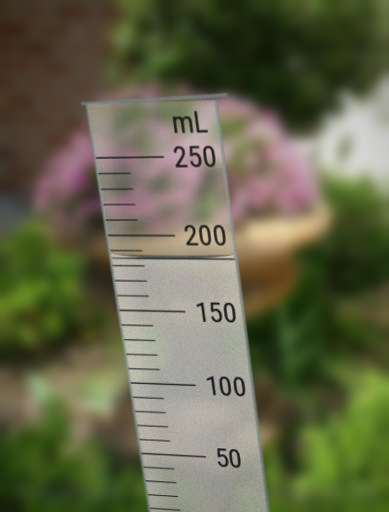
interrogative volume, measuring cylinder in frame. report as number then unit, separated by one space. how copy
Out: 185 mL
